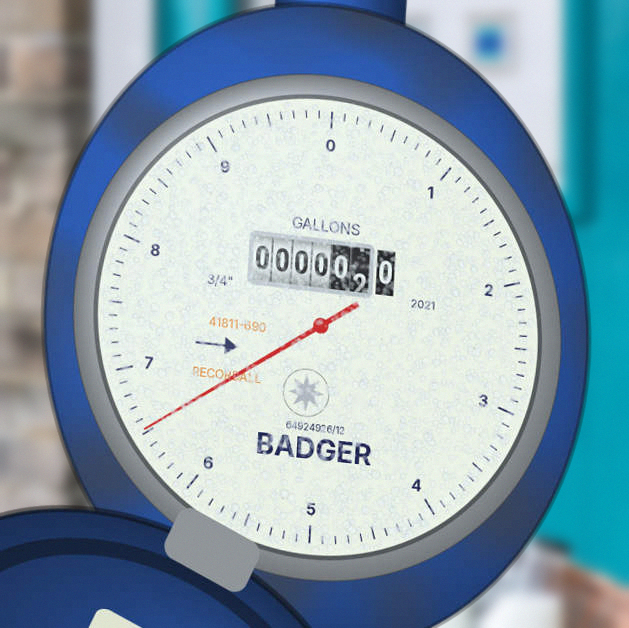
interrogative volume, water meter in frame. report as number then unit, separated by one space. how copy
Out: 16.5 gal
